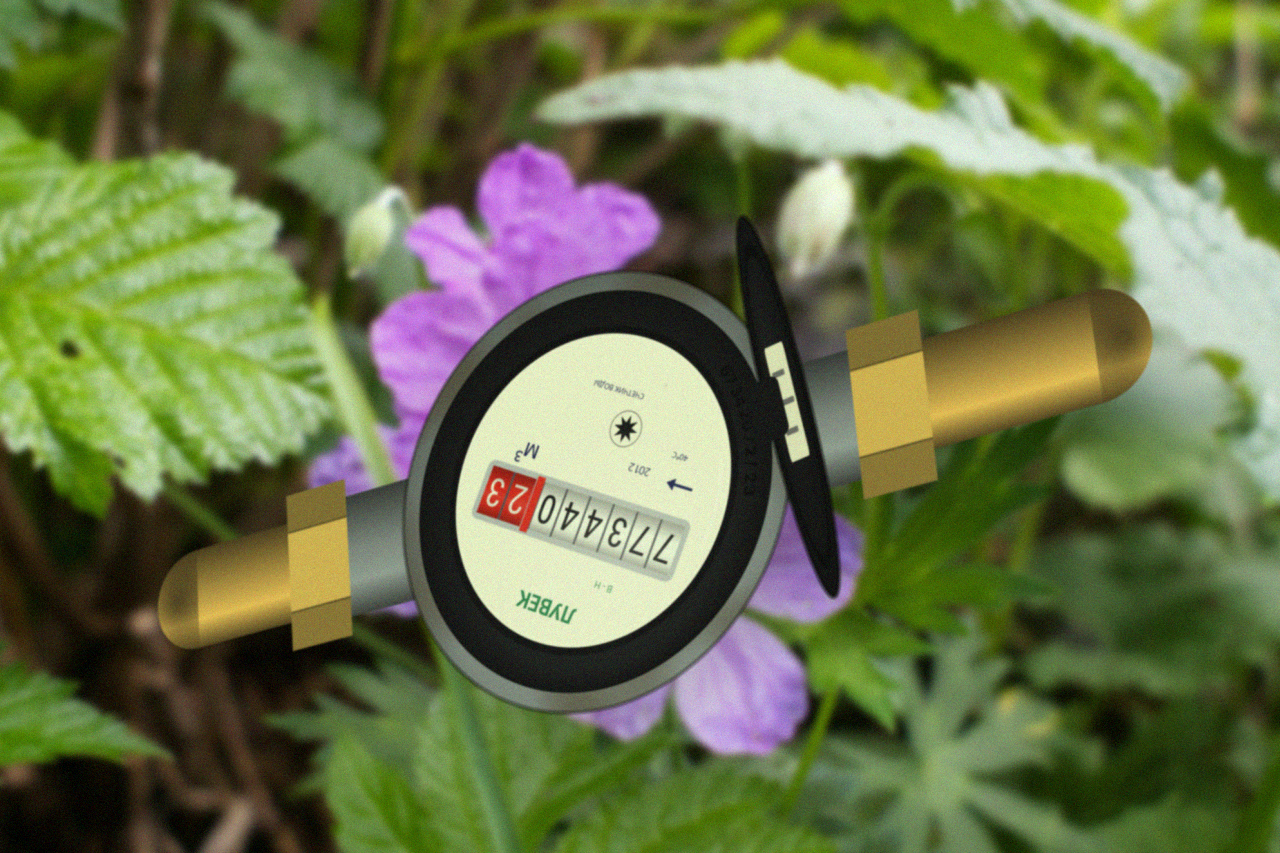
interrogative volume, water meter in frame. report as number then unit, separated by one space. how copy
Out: 773440.23 m³
